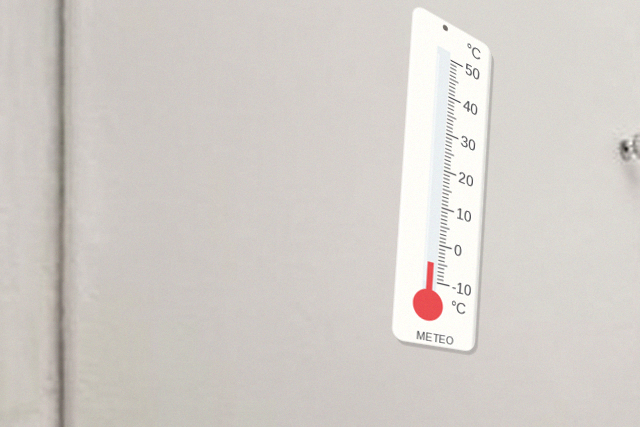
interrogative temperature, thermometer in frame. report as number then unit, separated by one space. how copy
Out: -5 °C
